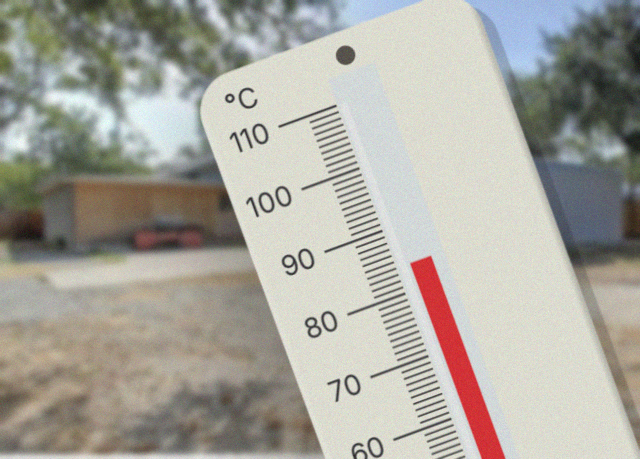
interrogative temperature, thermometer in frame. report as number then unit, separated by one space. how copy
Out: 84 °C
